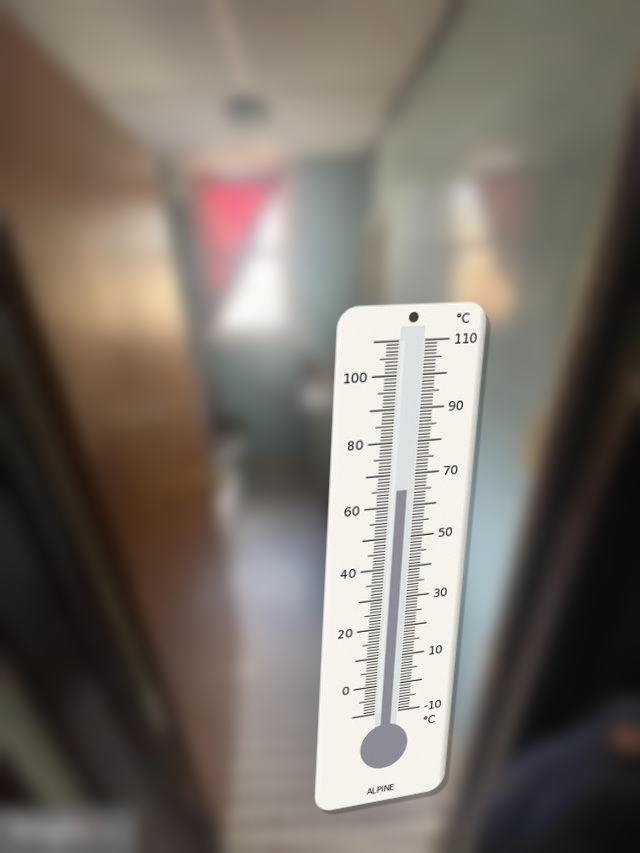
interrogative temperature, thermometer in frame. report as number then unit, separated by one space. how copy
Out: 65 °C
